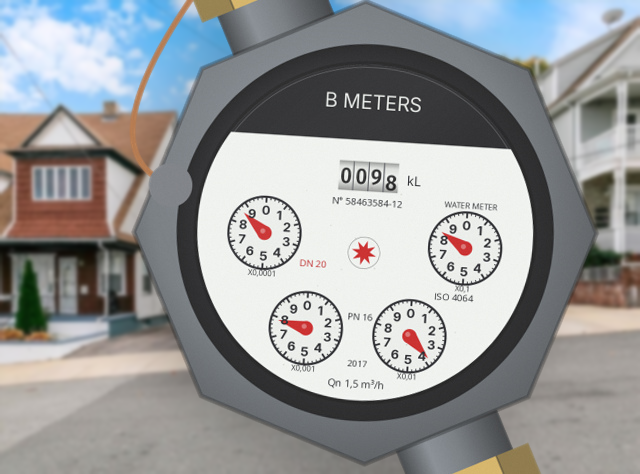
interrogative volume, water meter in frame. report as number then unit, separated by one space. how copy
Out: 97.8378 kL
